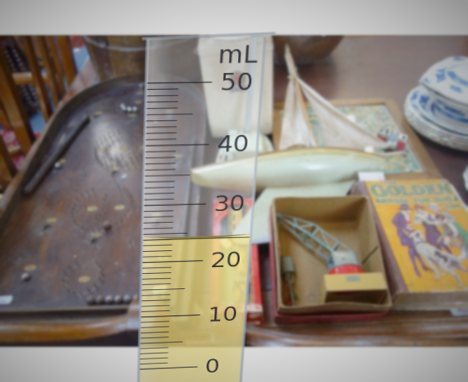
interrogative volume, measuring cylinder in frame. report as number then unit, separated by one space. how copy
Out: 24 mL
